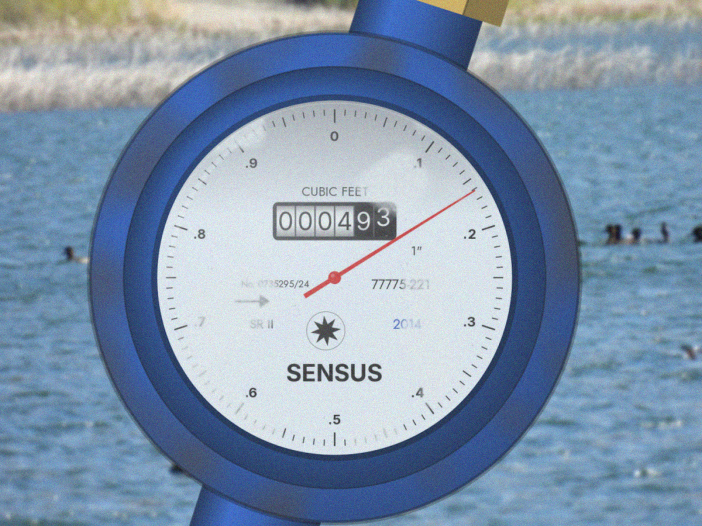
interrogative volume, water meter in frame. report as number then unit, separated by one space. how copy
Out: 493.16 ft³
